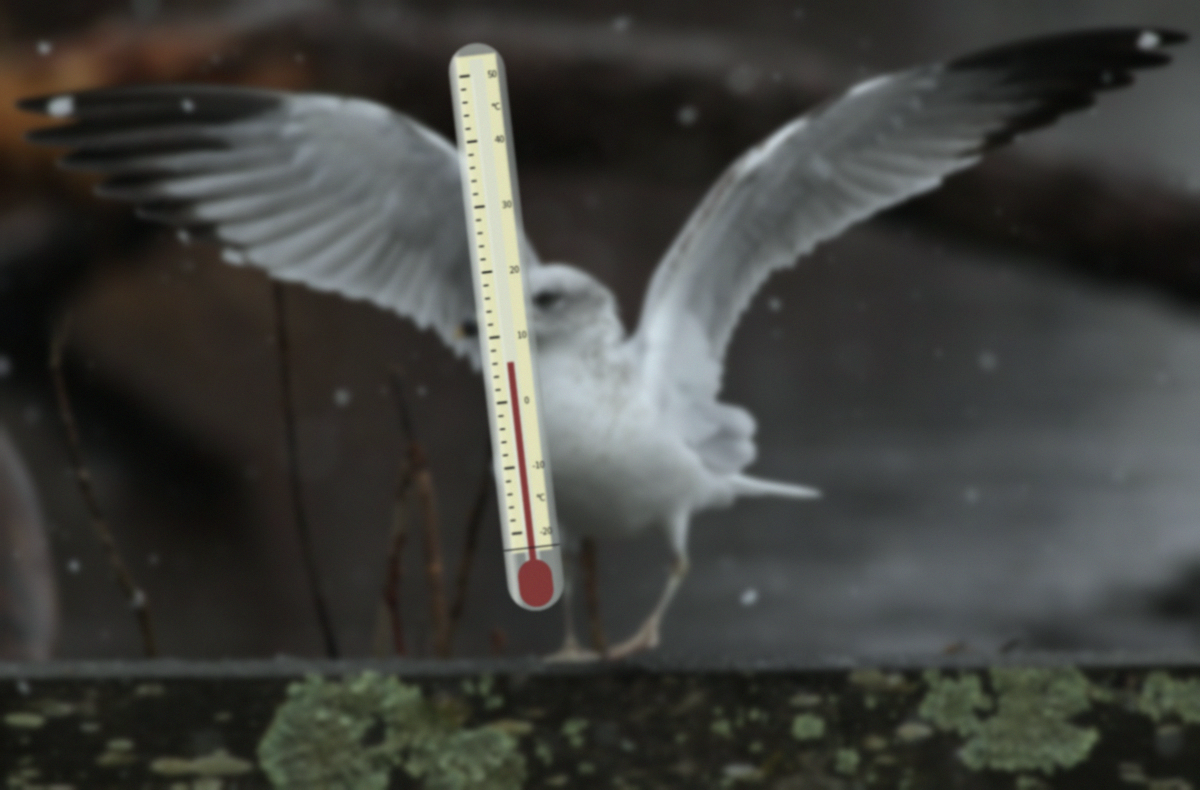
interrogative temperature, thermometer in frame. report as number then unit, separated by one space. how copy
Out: 6 °C
